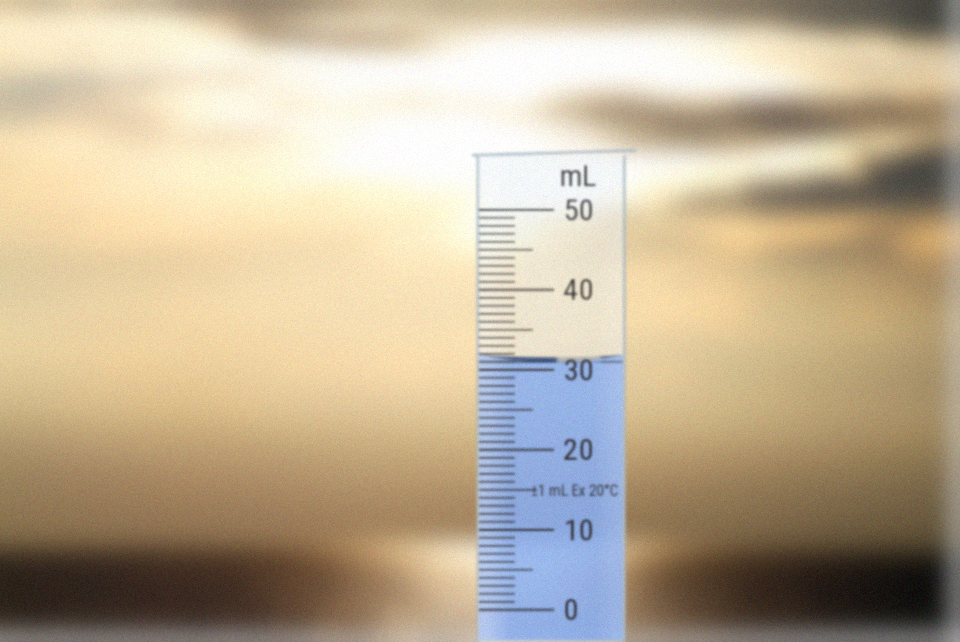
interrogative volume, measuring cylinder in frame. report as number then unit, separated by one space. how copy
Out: 31 mL
